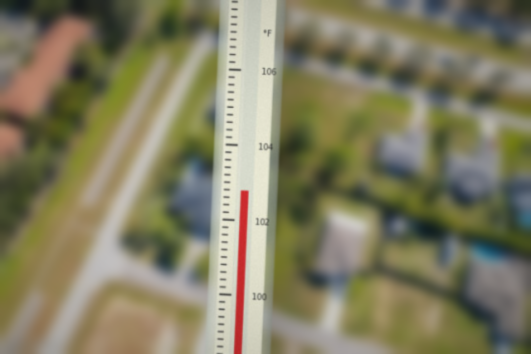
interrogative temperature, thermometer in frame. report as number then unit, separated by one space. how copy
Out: 102.8 °F
